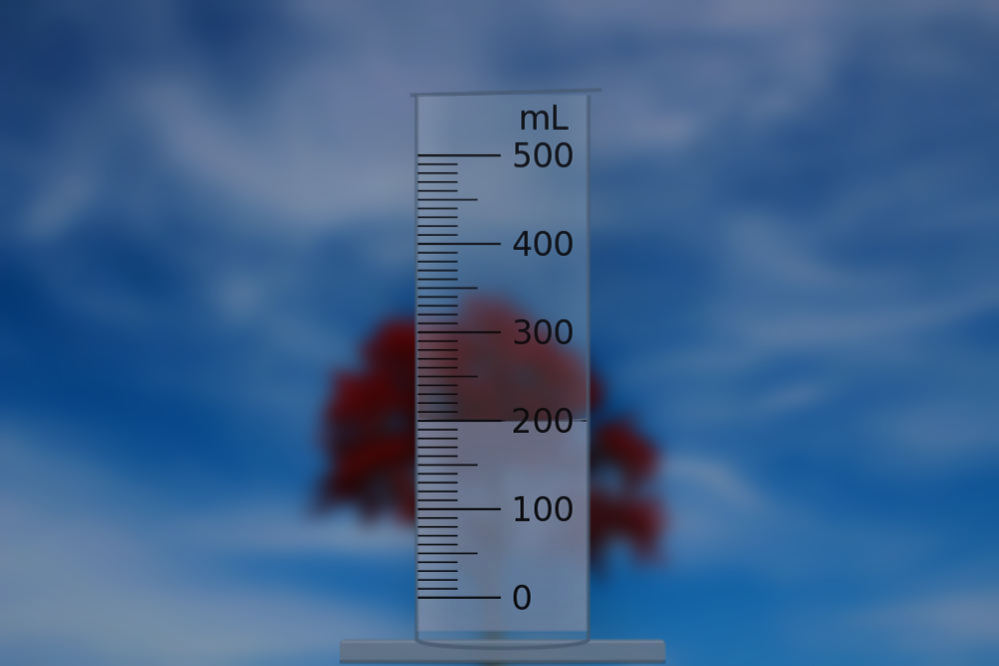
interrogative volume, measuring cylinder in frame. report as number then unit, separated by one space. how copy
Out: 200 mL
